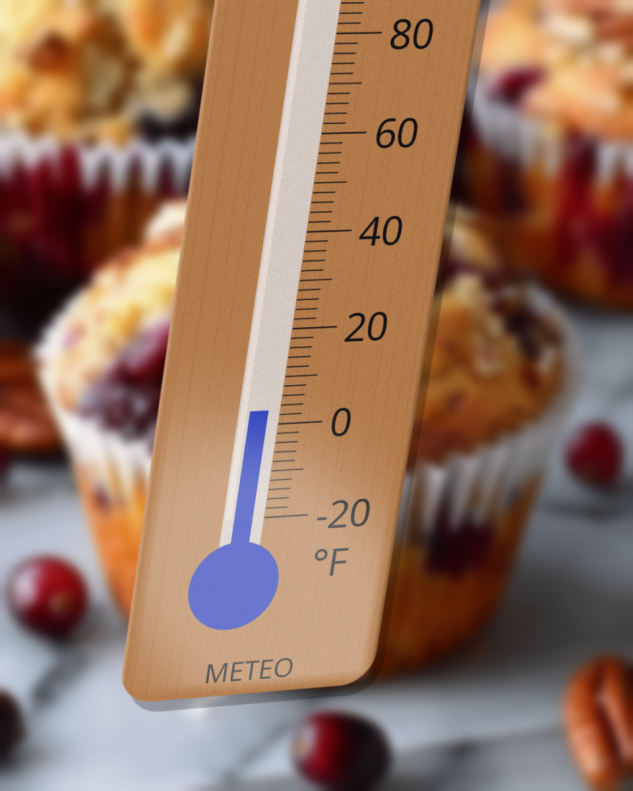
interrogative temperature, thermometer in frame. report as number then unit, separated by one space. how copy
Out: 3 °F
